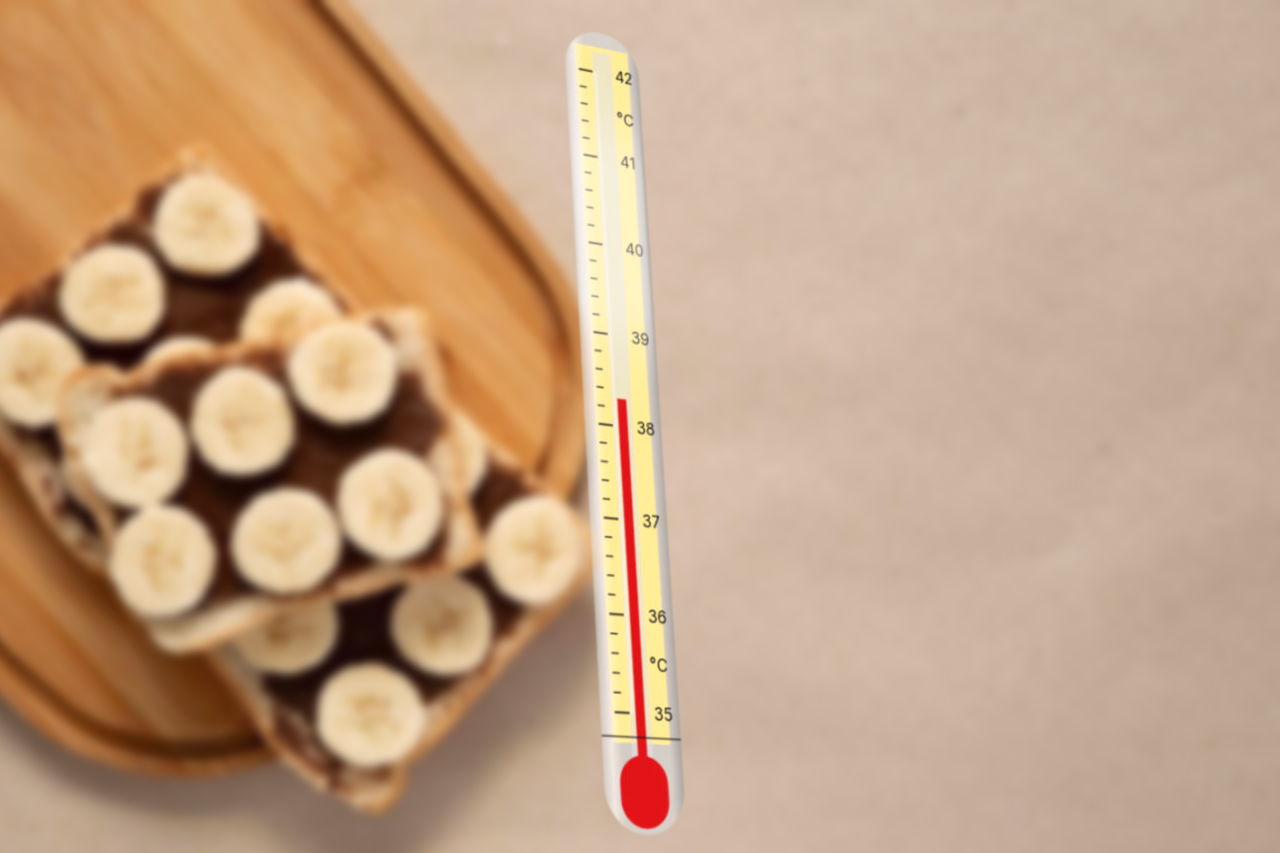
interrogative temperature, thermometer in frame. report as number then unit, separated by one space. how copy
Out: 38.3 °C
